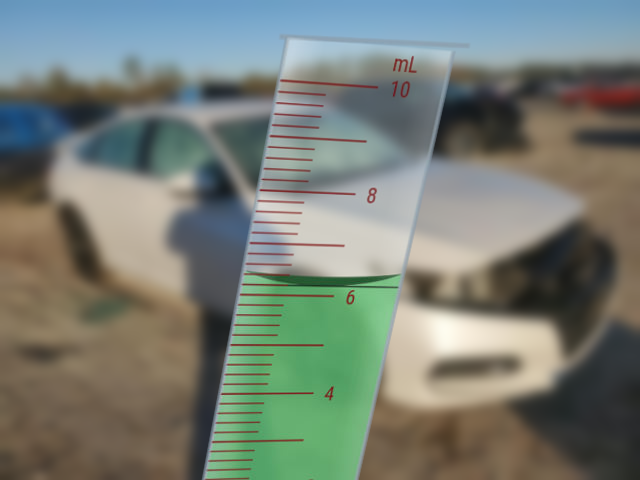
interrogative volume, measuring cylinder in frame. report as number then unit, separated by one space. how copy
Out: 6.2 mL
